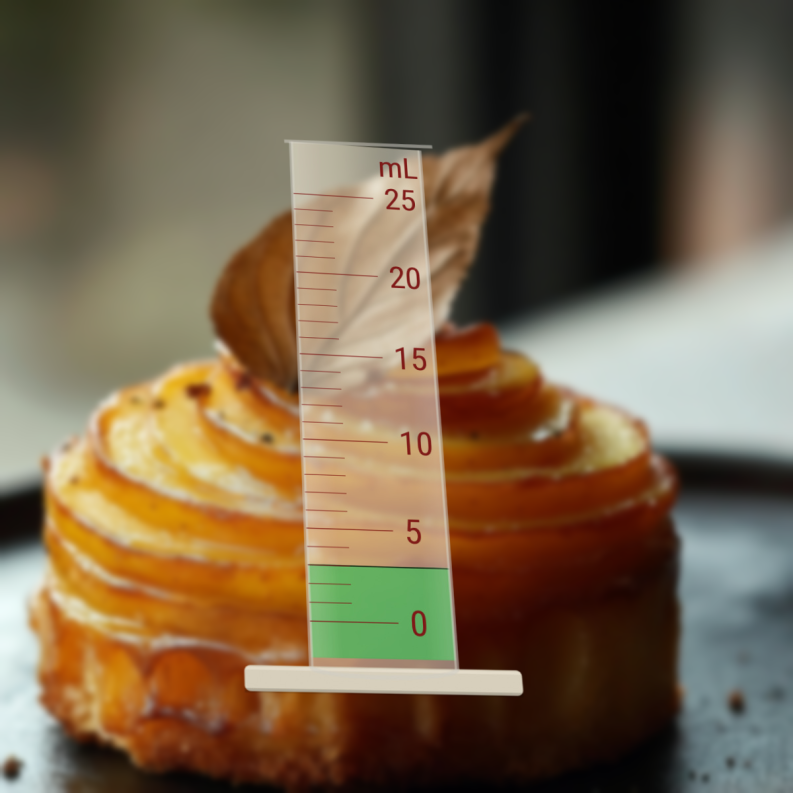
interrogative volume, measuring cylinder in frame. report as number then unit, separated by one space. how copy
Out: 3 mL
